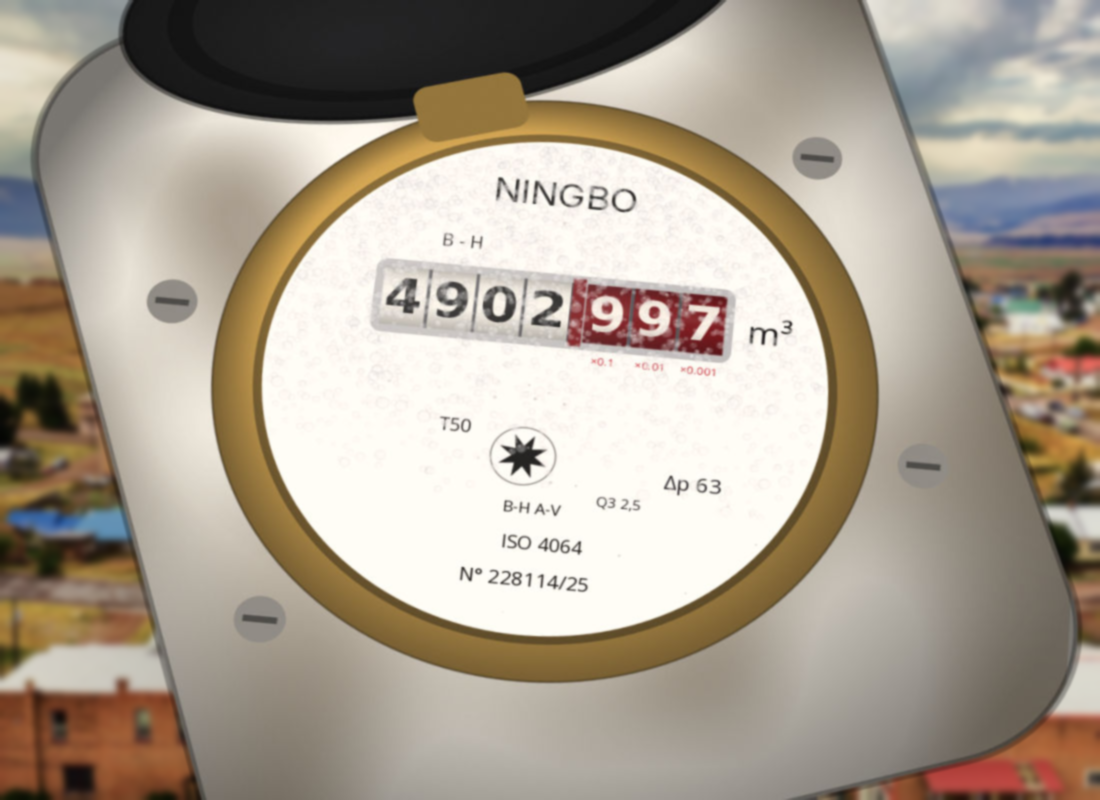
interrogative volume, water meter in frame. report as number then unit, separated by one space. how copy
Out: 4902.997 m³
